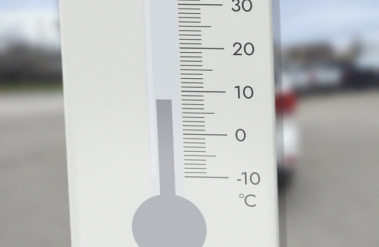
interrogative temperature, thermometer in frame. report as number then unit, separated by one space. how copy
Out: 8 °C
